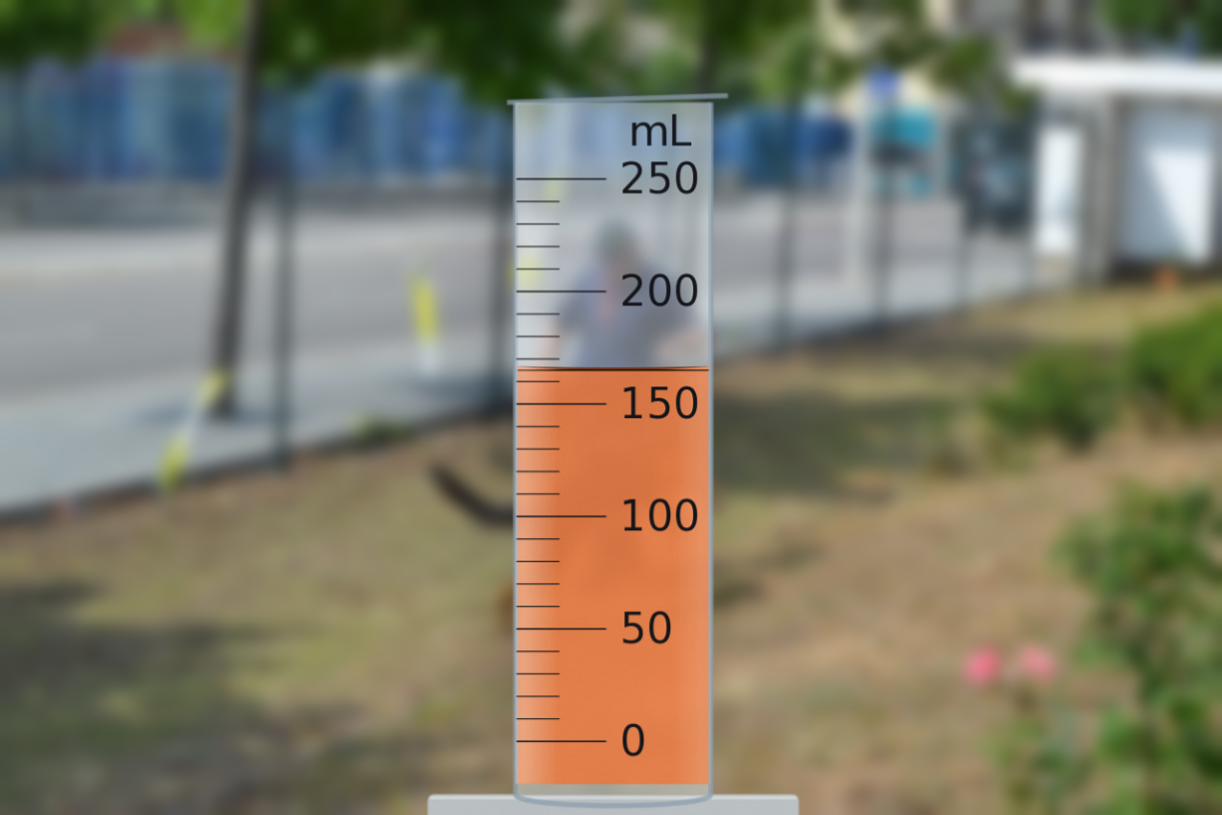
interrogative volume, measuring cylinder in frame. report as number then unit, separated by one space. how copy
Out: 165 mL
